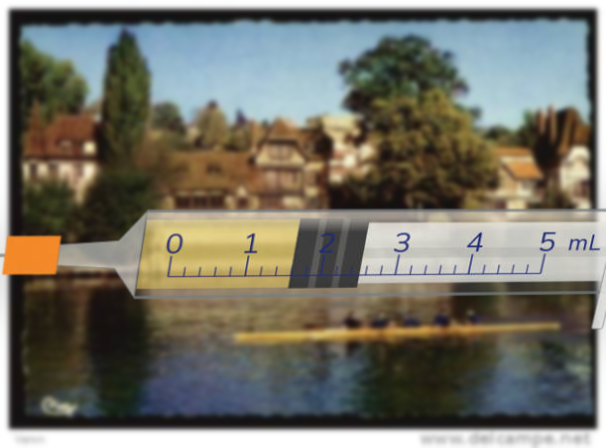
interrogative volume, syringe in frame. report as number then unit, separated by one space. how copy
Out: 1.6 mL
